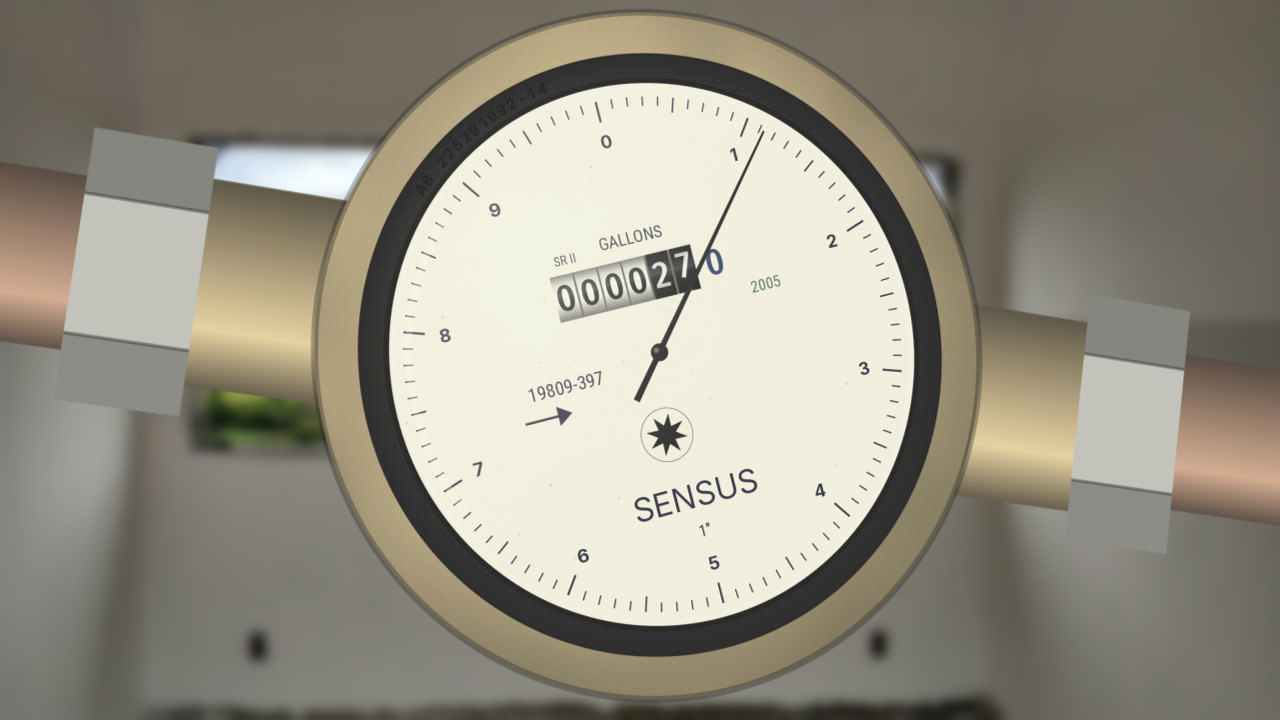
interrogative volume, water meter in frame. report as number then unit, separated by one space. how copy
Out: 271.1 gal
